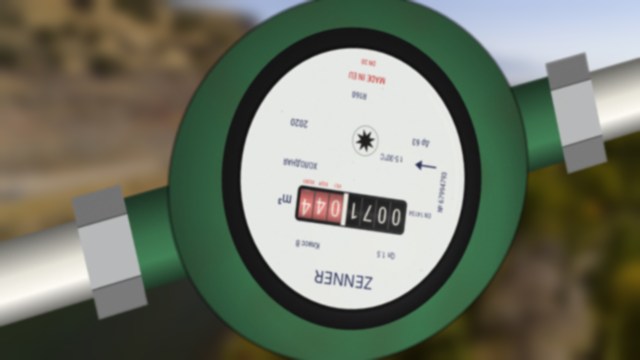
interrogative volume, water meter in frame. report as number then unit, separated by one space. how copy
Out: 71.044 m³
